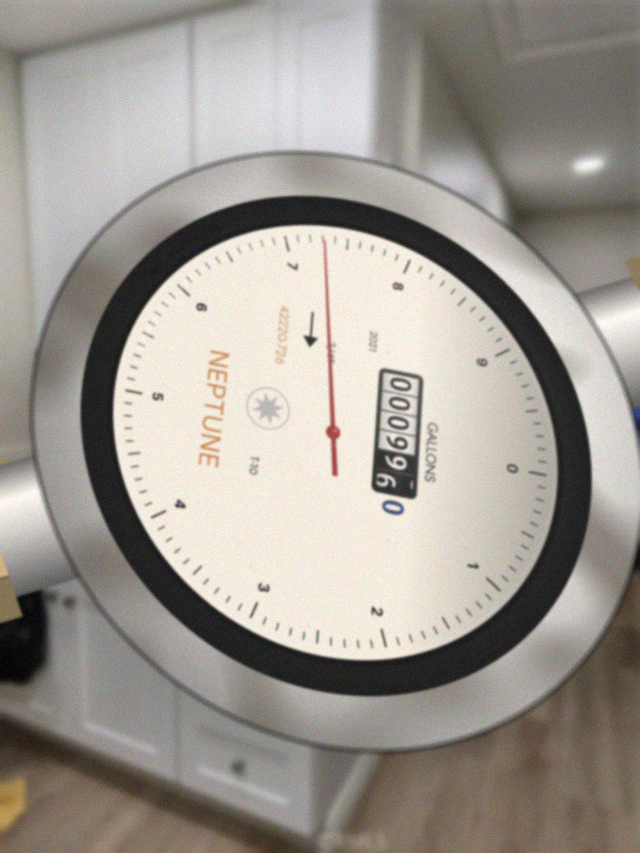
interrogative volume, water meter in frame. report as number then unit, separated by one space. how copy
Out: 9957.3 gal
